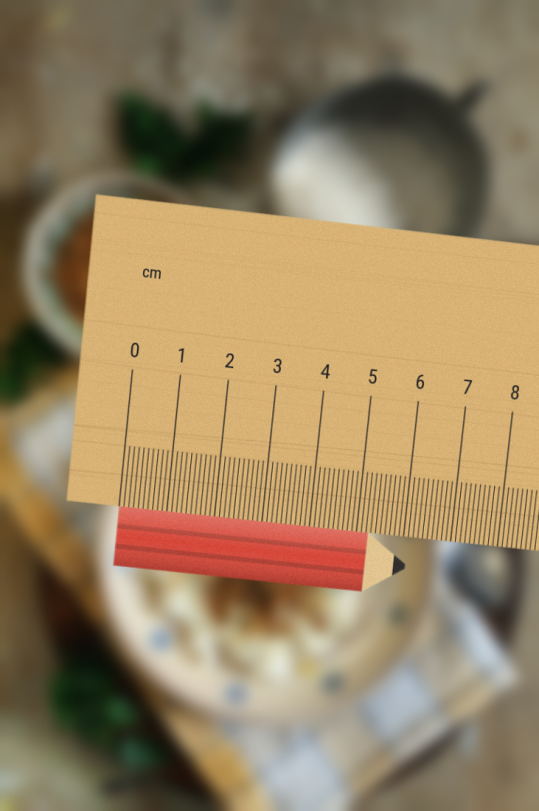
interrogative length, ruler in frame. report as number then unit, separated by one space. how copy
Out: 6.1 cm
